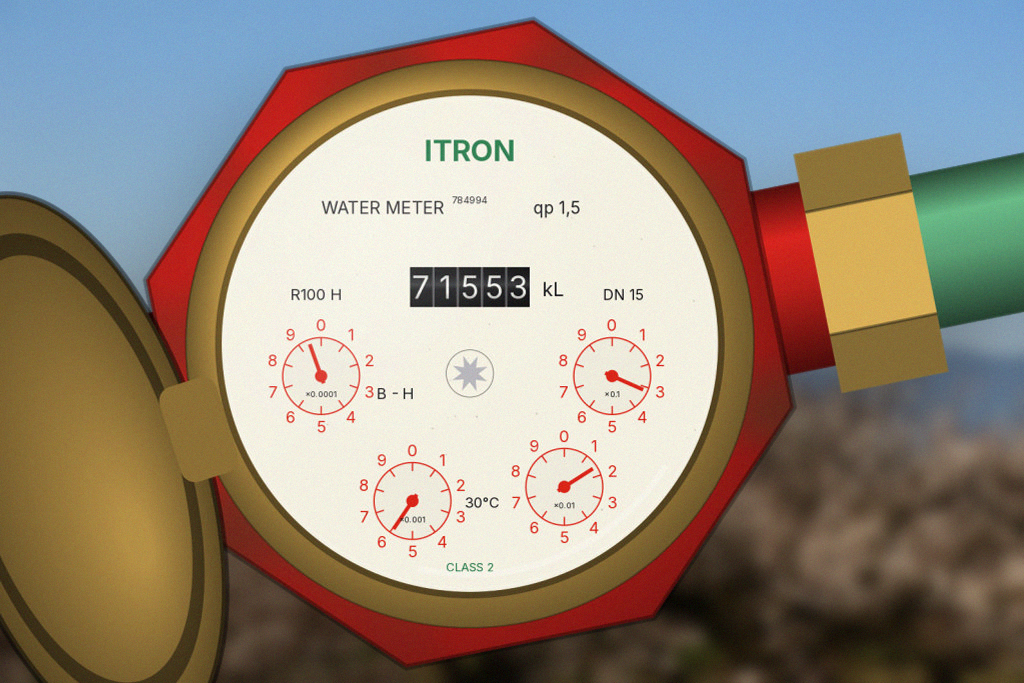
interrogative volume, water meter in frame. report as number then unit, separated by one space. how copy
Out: 71553.3159 kL
